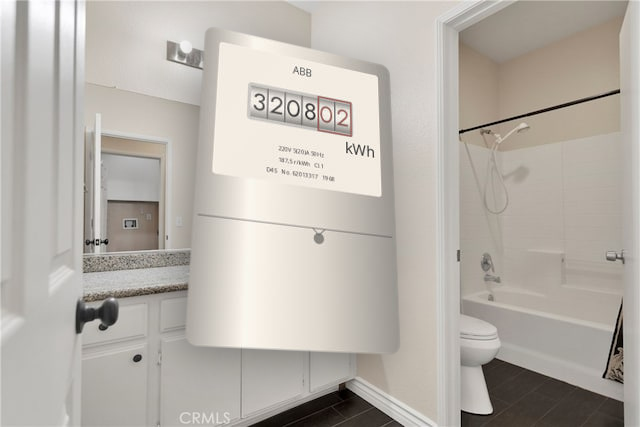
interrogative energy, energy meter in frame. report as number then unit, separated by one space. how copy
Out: 3208.02 kWh
